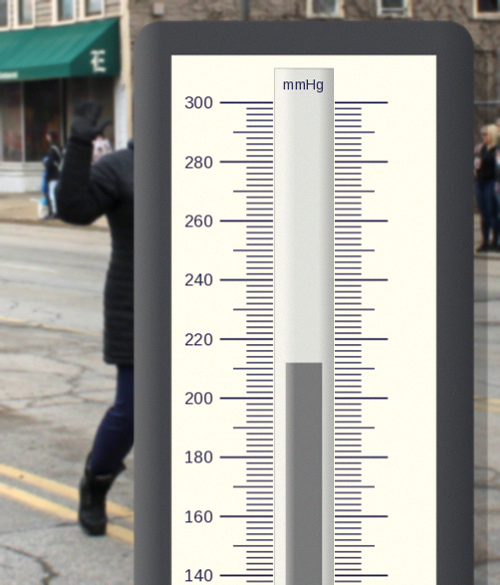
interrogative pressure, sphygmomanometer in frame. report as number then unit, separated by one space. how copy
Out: 212 mmHg
